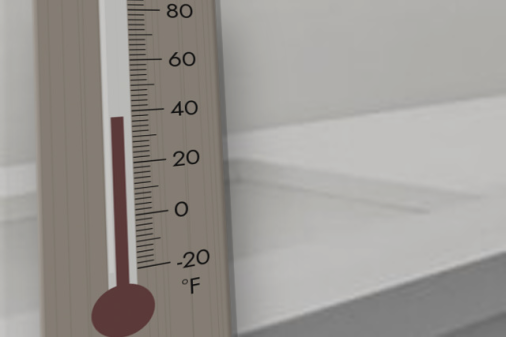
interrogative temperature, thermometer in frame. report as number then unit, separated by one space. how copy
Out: 38 °F
